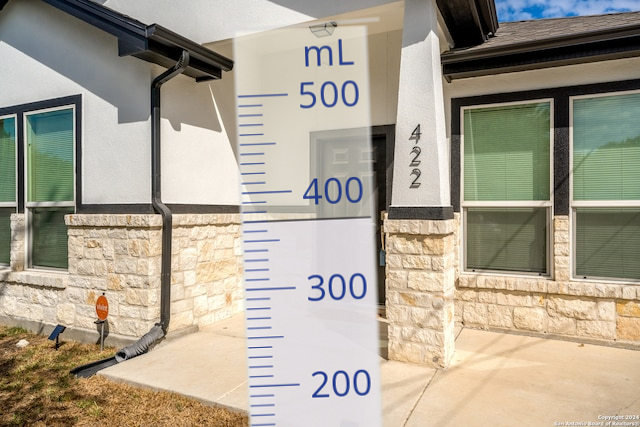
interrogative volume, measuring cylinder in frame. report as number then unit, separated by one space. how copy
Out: 370 mL
